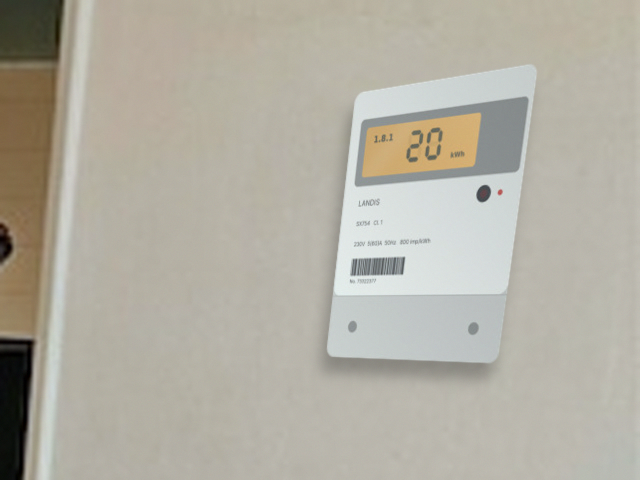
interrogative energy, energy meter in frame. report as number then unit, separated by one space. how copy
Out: 20 kWh
